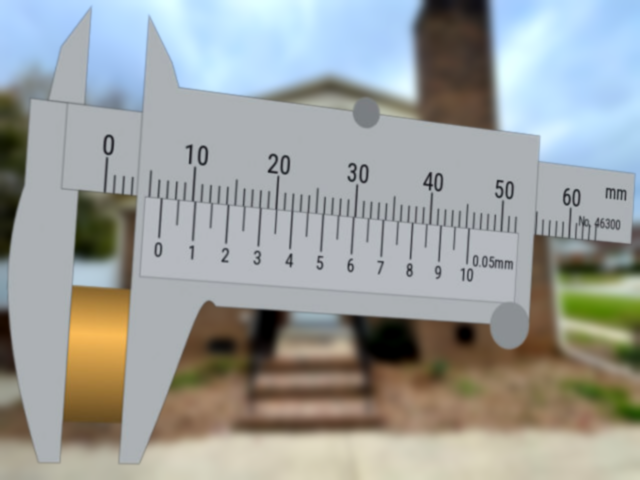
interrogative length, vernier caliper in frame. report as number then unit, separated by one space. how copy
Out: 6.4 mm
